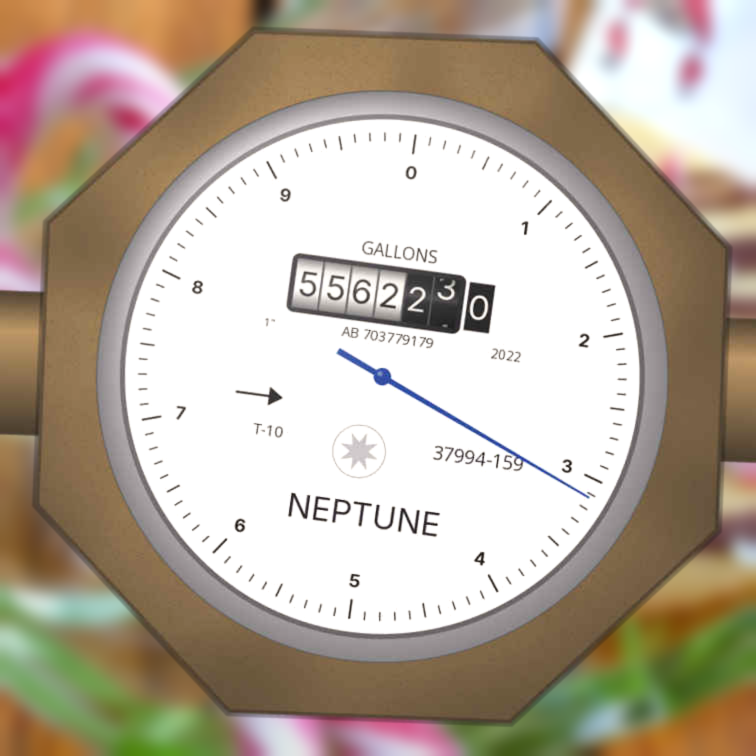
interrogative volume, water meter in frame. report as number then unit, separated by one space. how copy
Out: 5562233.1 gal
